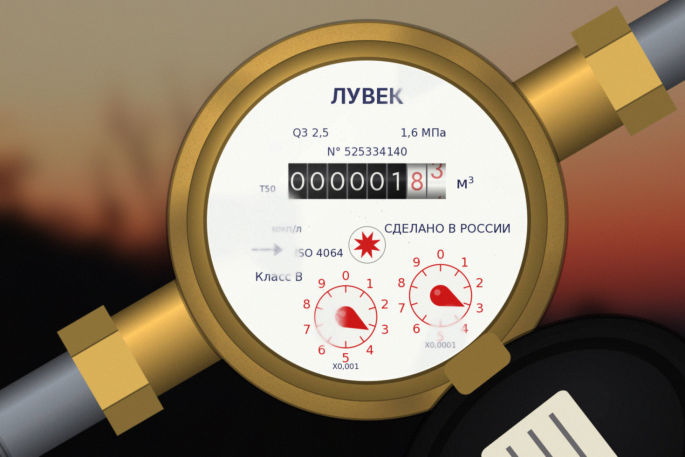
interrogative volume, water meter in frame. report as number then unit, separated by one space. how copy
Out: 1.8333 m³
